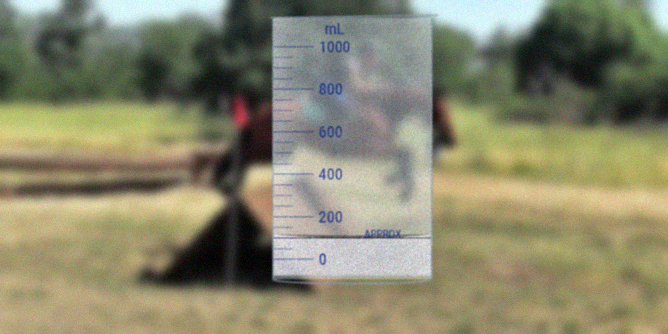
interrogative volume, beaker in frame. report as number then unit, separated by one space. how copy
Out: 100 mL
